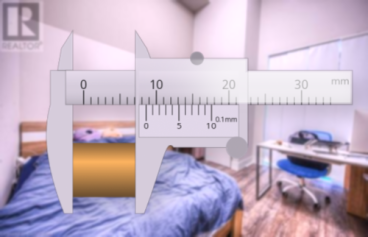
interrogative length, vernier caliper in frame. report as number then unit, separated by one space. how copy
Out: 8.6 mm
